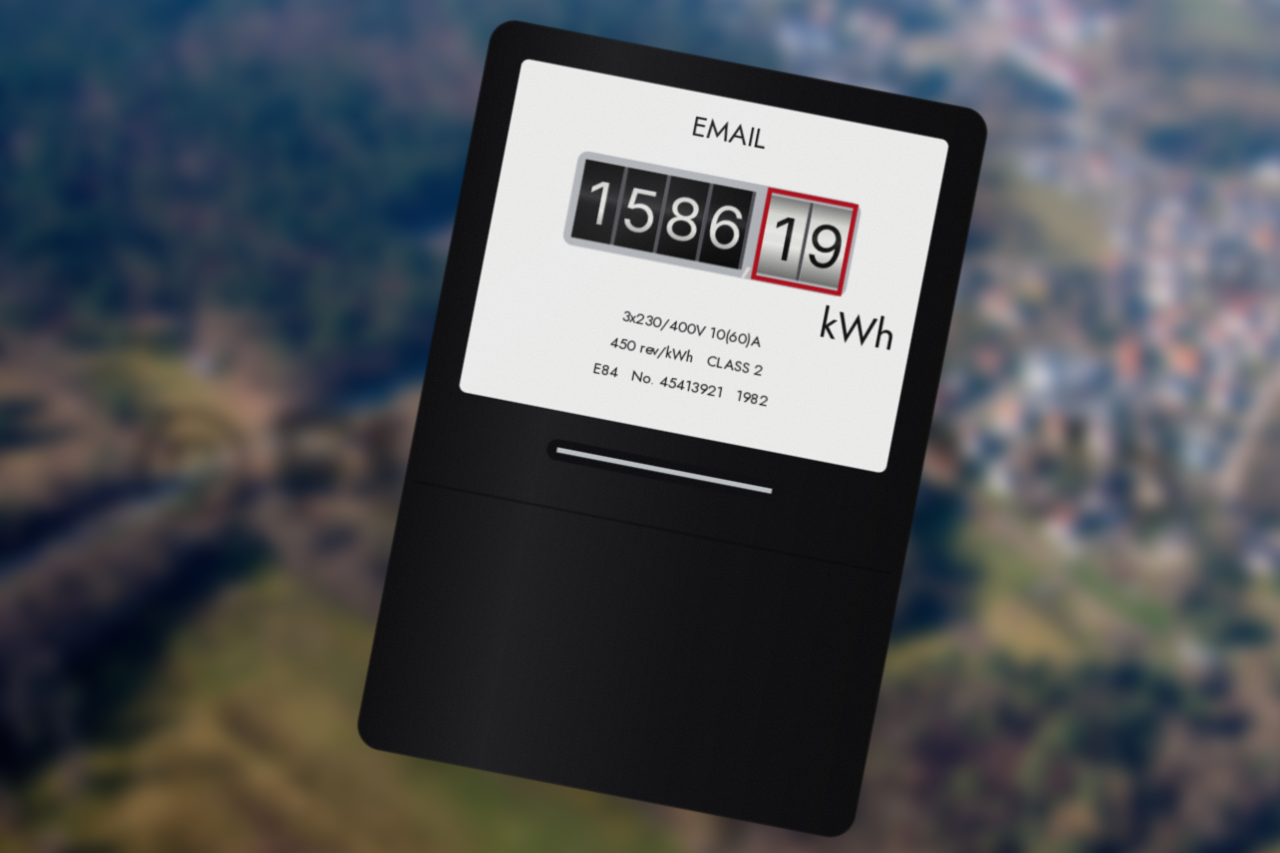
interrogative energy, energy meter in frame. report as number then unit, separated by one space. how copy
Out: 1586.19 kWh
